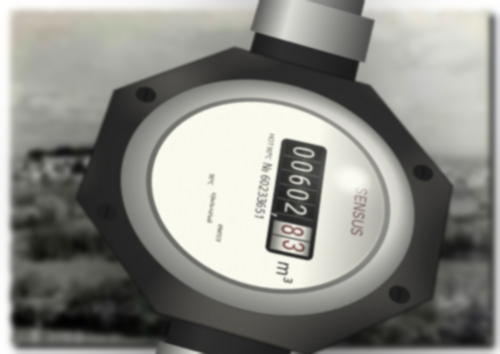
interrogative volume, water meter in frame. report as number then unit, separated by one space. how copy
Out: 602.83 m³
